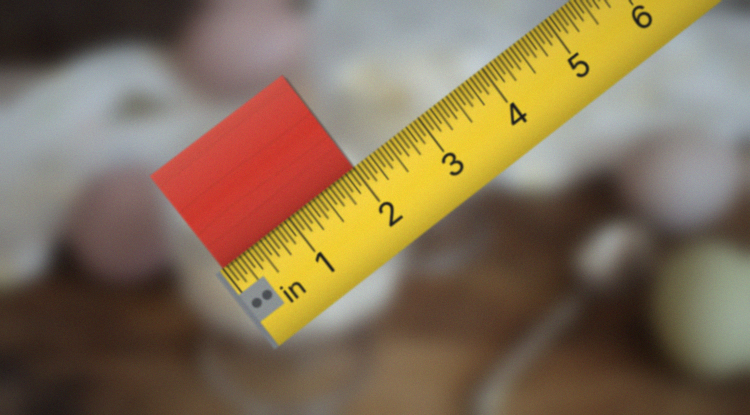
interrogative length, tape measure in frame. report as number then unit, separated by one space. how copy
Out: 2 in
